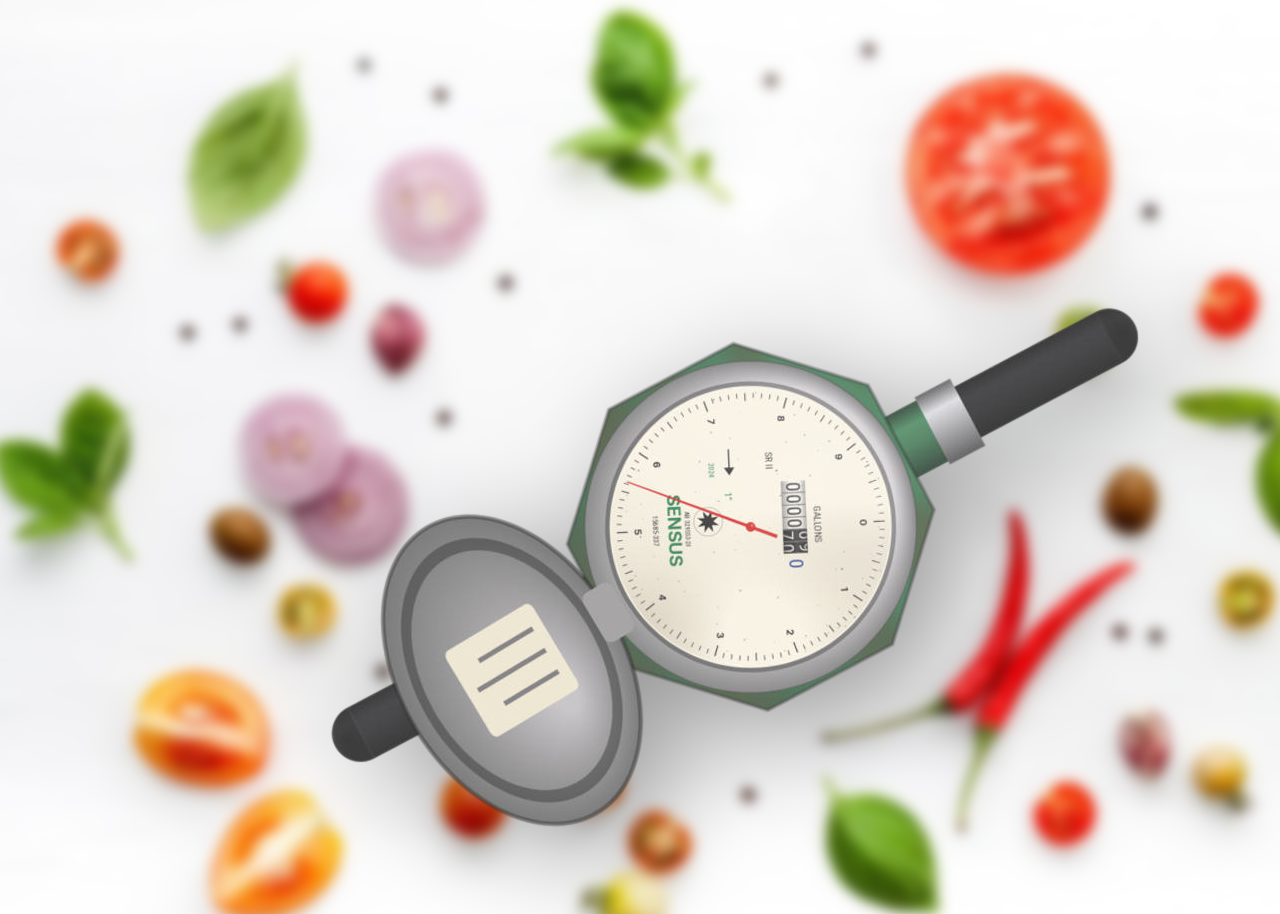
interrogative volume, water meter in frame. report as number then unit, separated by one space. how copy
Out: 695.6 gal
